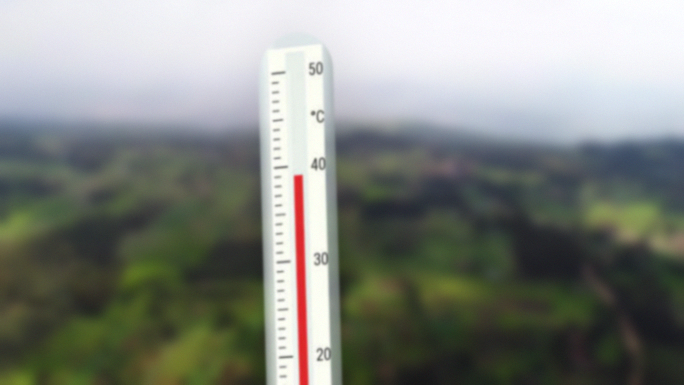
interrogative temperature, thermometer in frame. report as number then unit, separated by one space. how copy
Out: 39 °C
